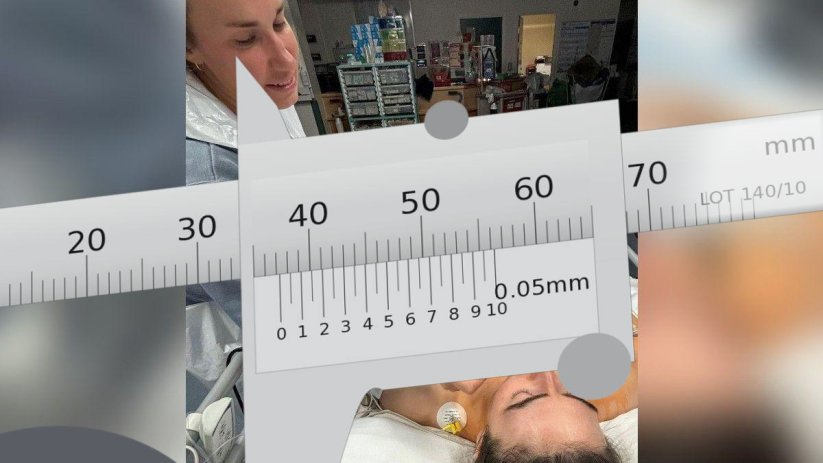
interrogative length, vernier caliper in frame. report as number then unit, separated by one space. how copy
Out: 37.3 mm
